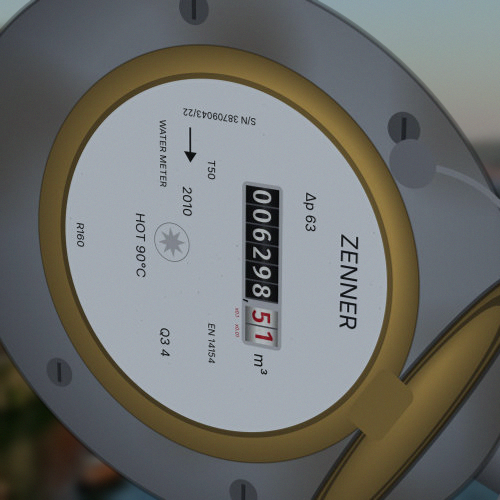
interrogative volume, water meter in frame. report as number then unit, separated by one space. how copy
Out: 6298.51 m³
